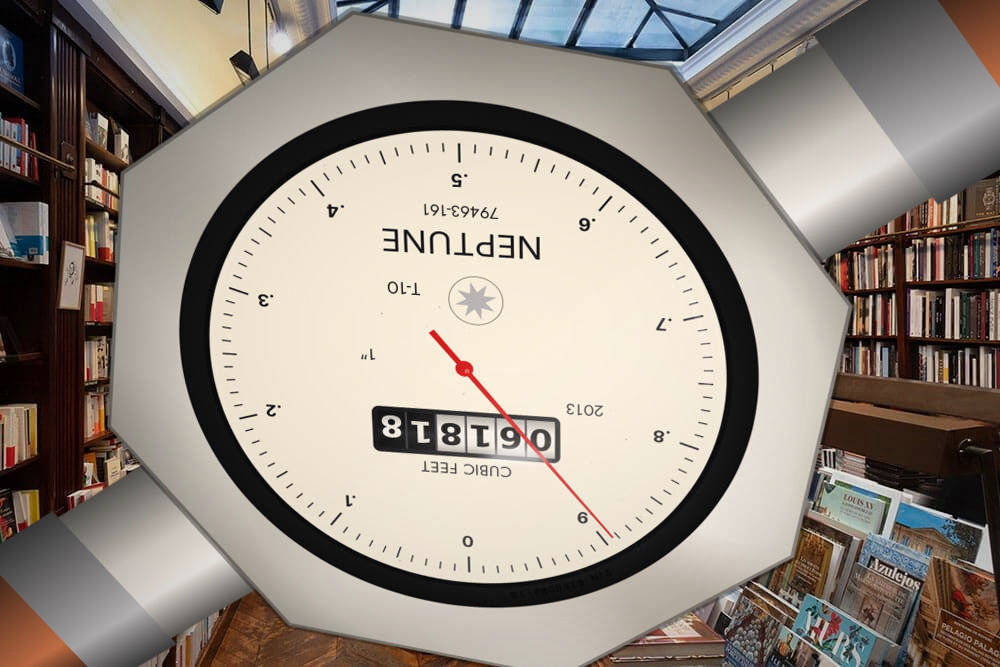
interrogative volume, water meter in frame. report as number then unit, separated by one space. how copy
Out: 61817.89 ft³
